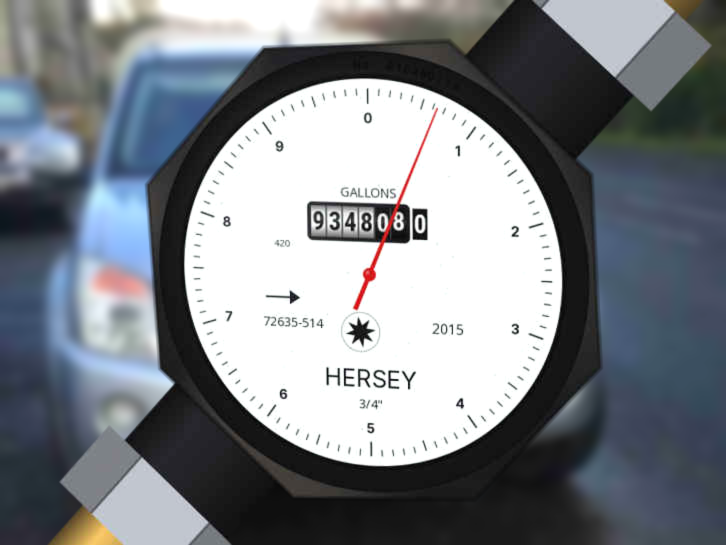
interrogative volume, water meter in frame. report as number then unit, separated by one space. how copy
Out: 9348080.6 gal
